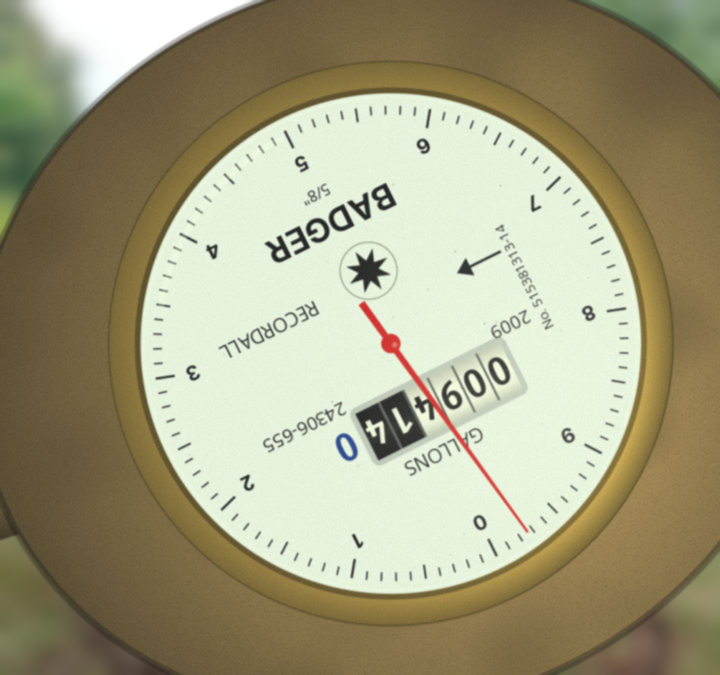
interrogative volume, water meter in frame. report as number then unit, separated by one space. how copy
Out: 94139.7 gal
